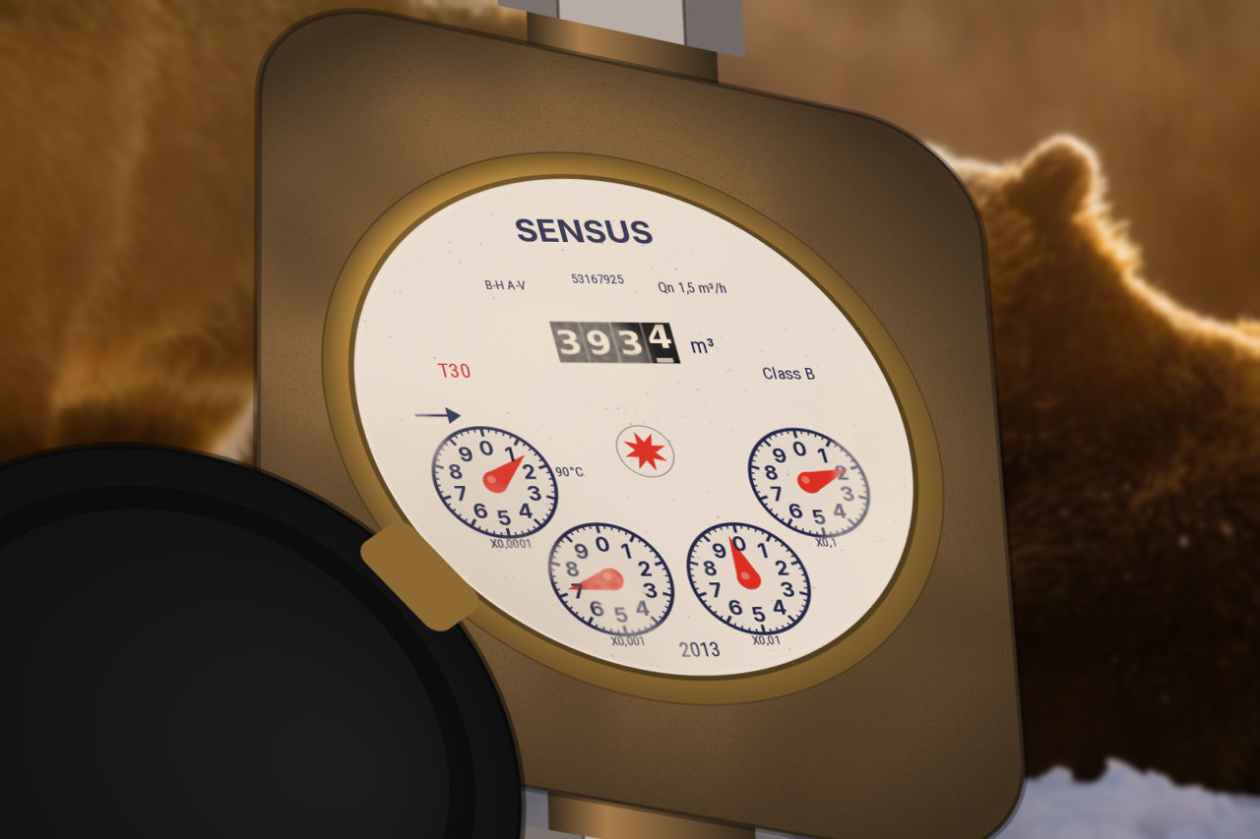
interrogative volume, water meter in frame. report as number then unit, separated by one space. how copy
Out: 3934.1971 m³
